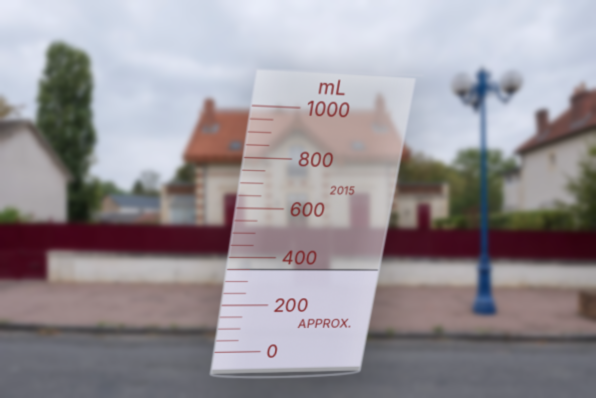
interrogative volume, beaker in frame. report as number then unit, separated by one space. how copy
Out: 350 mL
